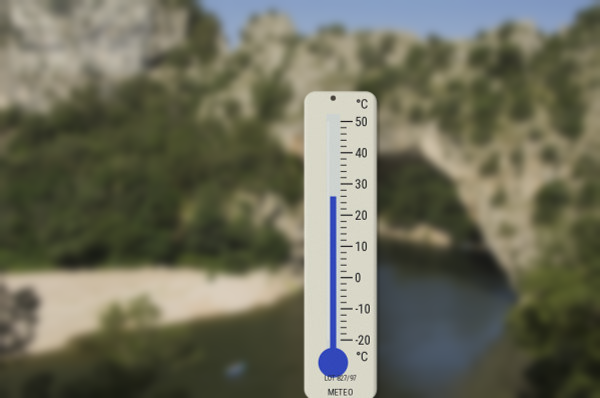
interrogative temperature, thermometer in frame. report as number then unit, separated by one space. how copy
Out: 26 °C
